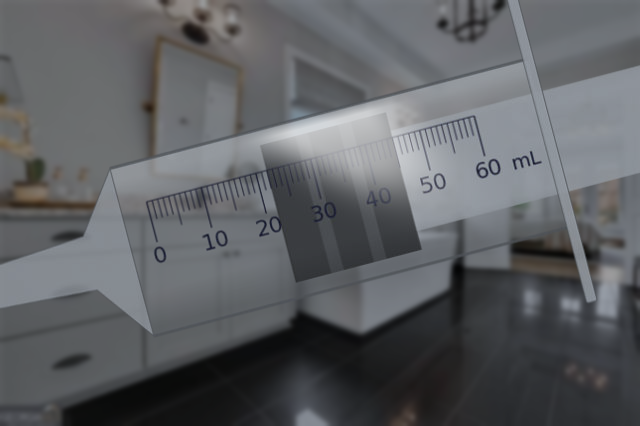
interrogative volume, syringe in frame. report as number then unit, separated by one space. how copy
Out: 22 mL
